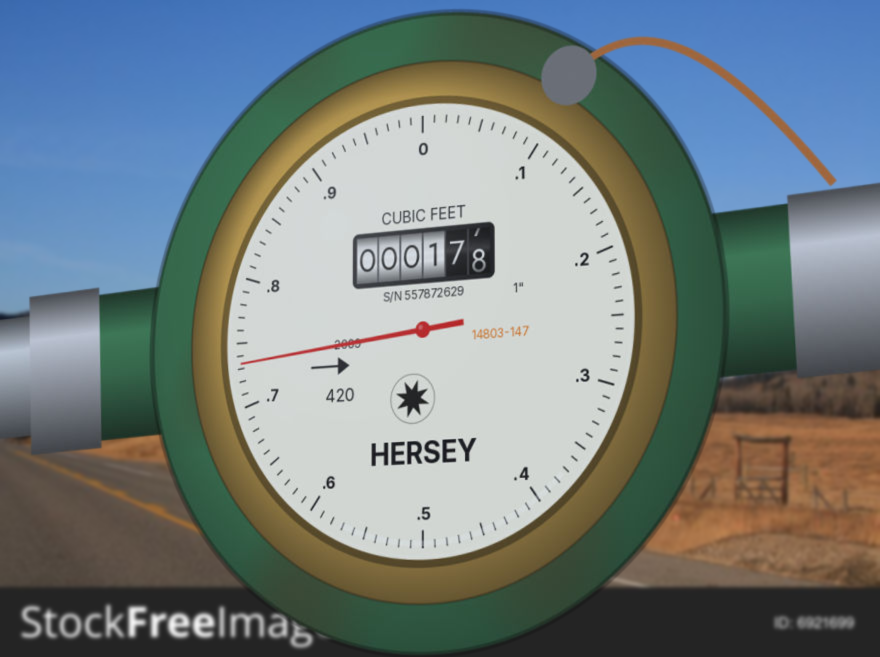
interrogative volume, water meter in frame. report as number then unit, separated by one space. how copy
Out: 177.73 ft³
